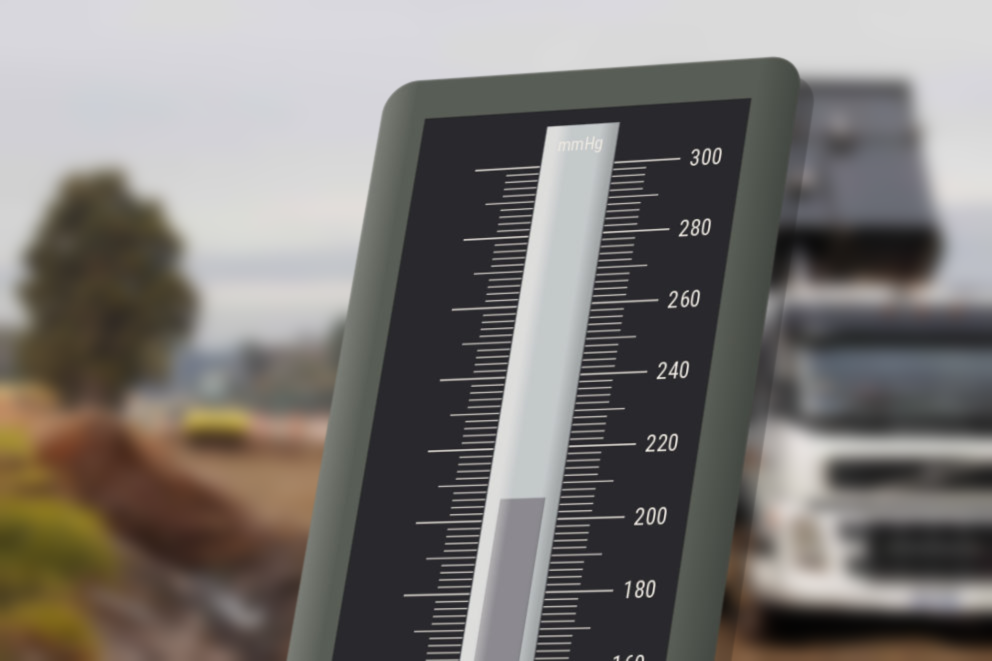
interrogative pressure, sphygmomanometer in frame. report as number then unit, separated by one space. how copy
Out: 206 mmHg
